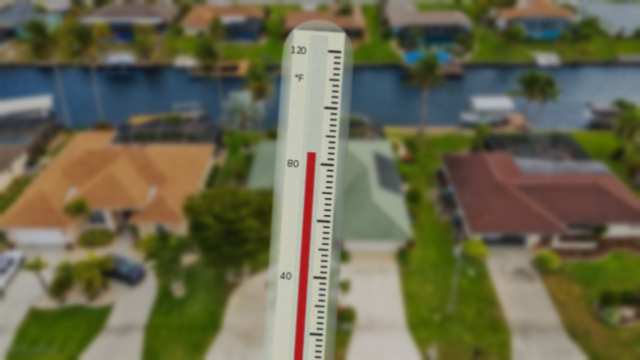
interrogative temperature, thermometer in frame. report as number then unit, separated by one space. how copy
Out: 84 °F
